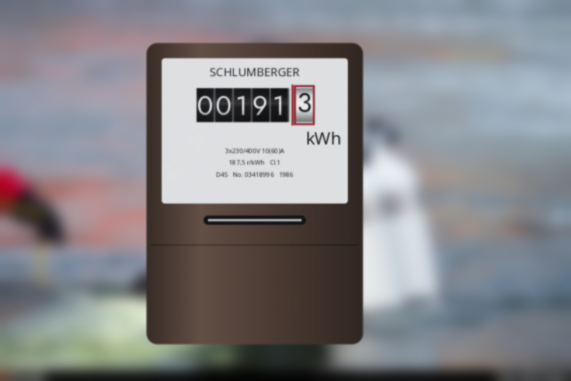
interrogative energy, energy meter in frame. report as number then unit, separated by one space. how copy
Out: 191.3 kWh
